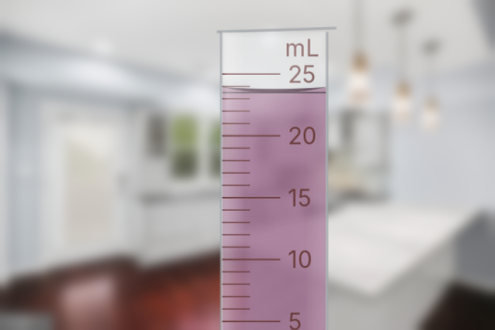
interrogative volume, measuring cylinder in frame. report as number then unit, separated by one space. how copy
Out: 23.5 mL
